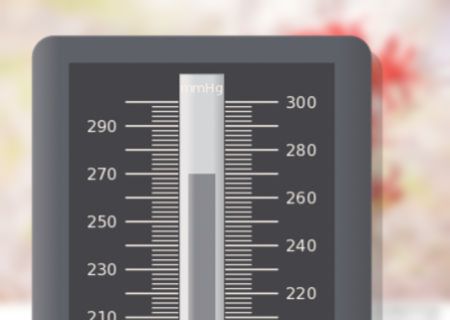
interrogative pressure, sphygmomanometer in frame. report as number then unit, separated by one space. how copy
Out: 270 mmHg
